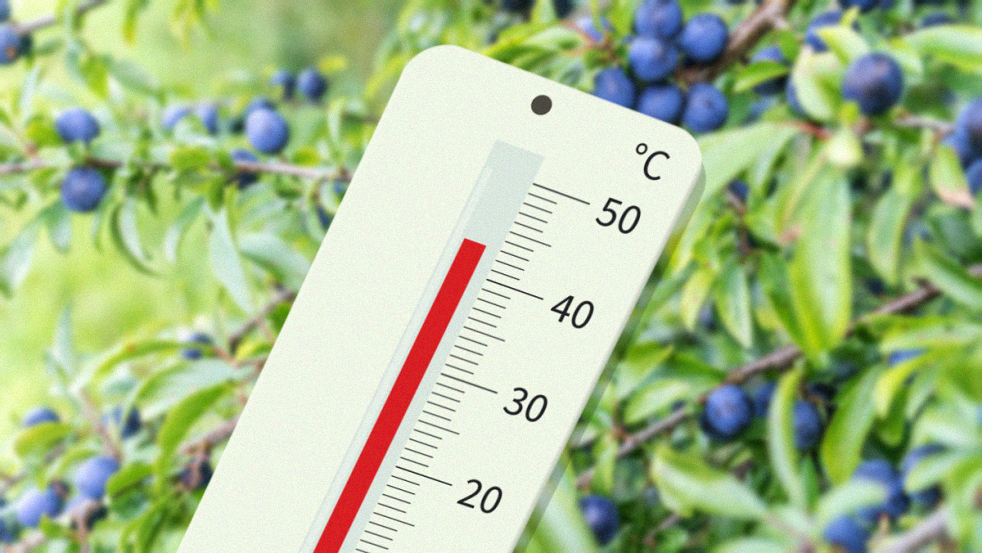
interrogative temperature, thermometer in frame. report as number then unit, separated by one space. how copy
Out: 43 °C
